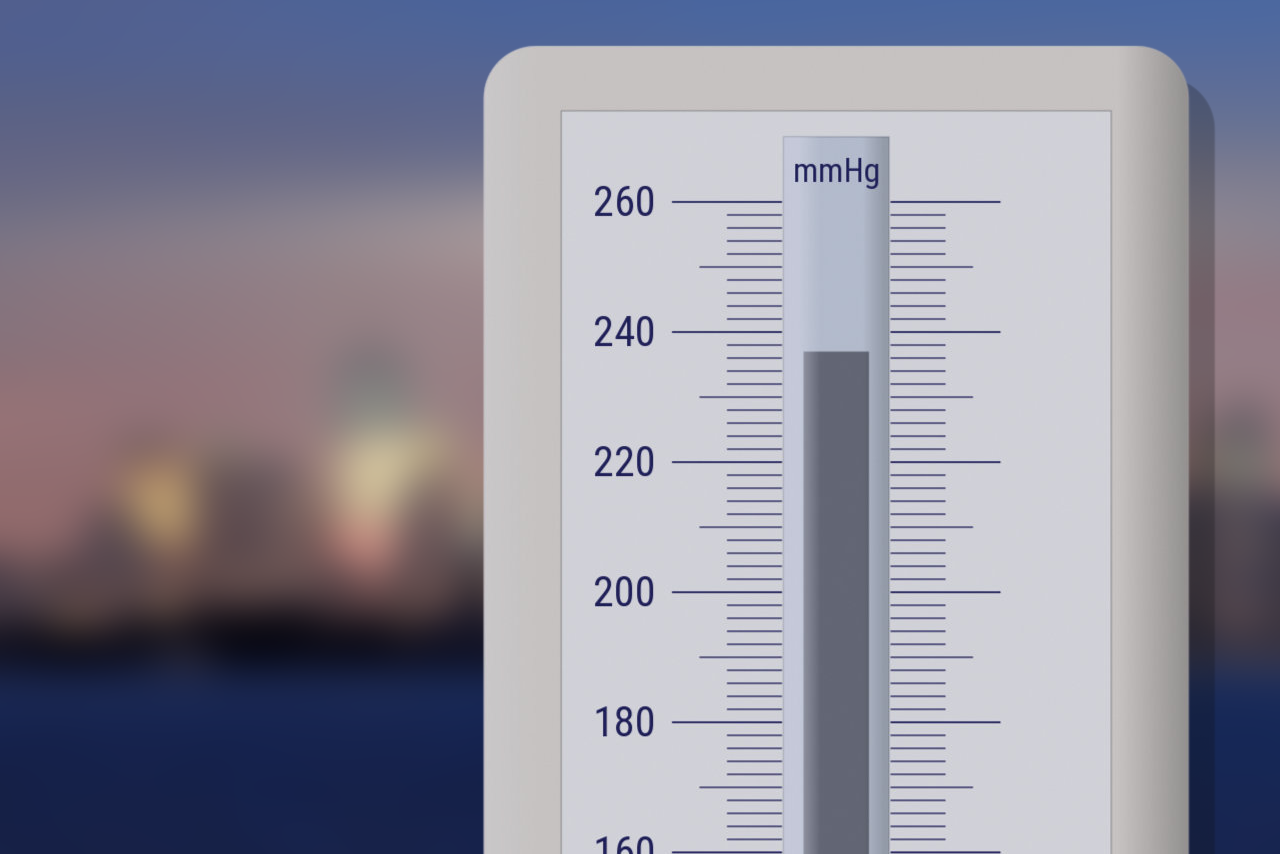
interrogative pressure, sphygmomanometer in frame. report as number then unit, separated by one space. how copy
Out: 237 mmHg
